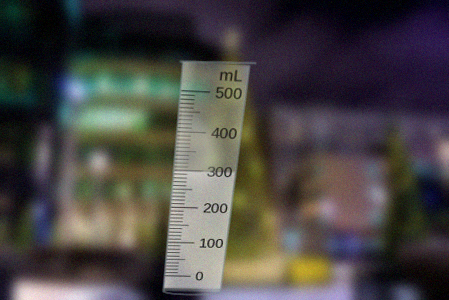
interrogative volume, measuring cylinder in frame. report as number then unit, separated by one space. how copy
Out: 300 mL
